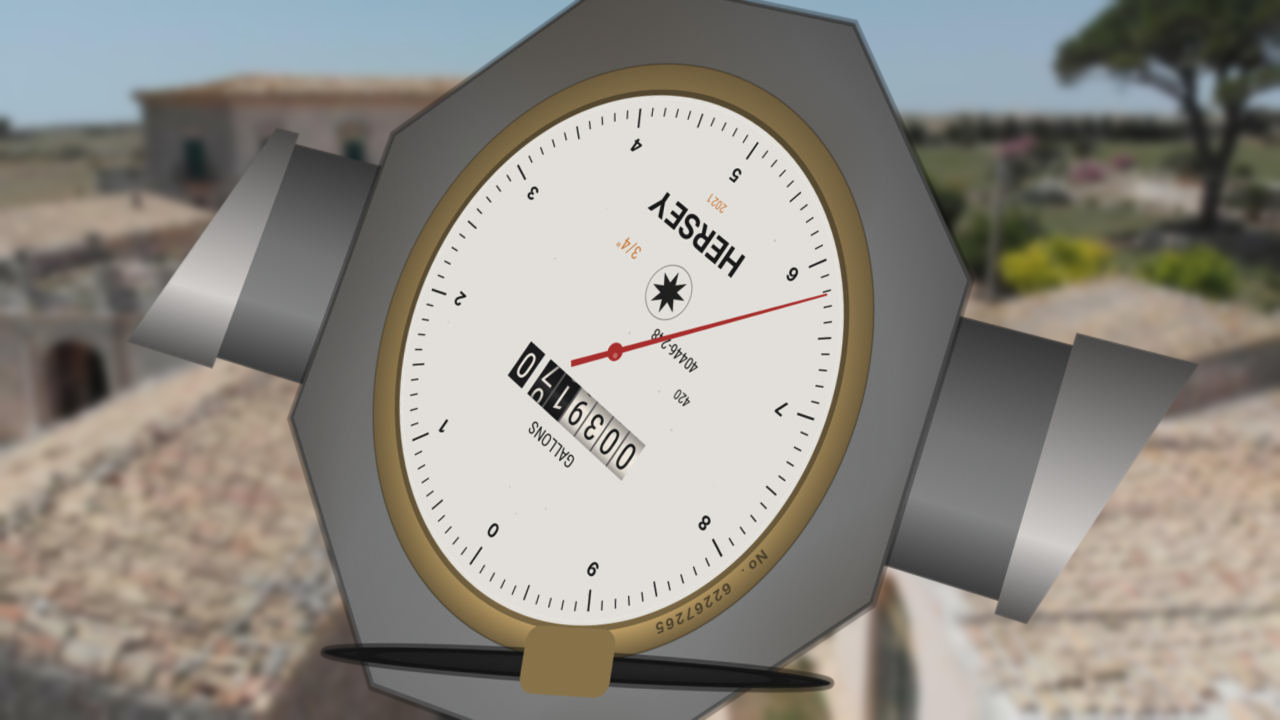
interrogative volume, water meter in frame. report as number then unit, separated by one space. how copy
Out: 39166.2 gal
